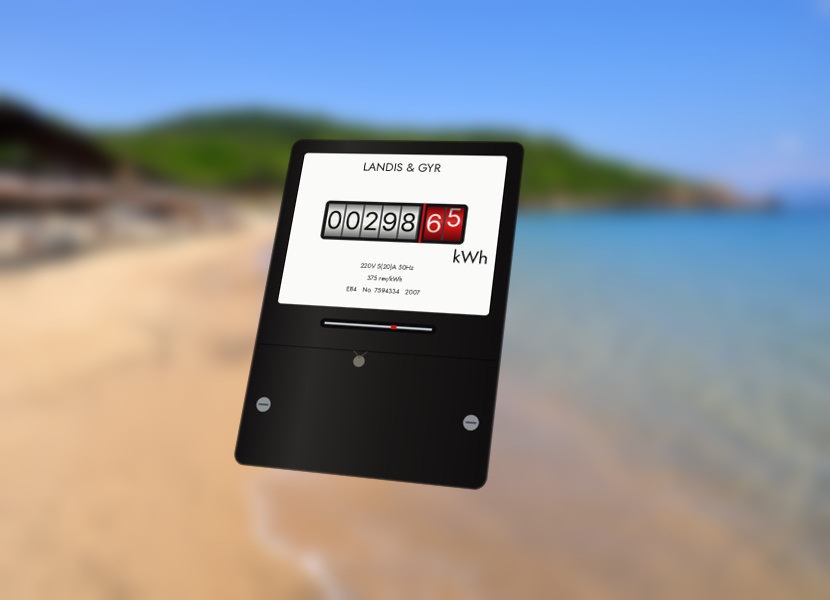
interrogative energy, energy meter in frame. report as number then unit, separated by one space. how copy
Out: 298.65 kWh
